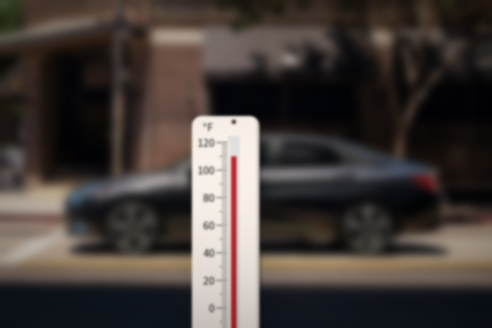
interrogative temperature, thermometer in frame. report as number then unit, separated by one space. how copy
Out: 110 °F
